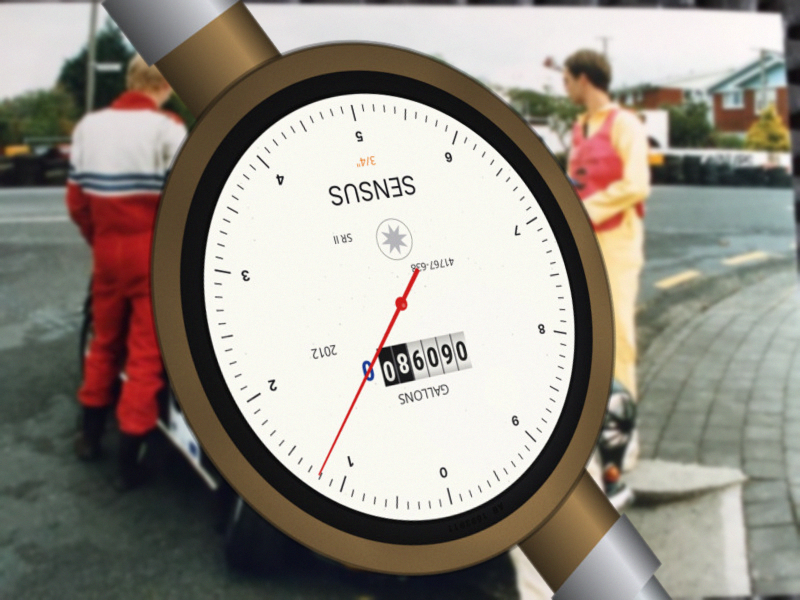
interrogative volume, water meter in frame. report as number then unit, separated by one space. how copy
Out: 609801.2 gal
